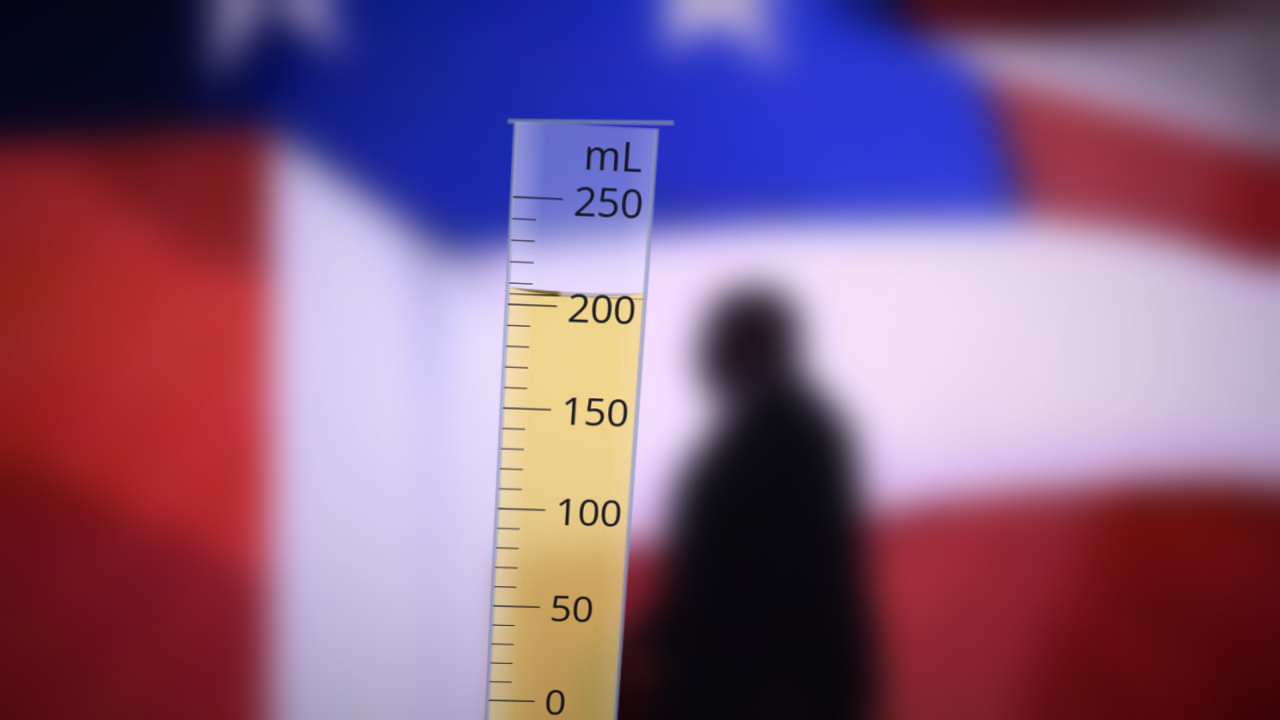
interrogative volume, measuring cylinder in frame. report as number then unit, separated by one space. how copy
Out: 205 mL
